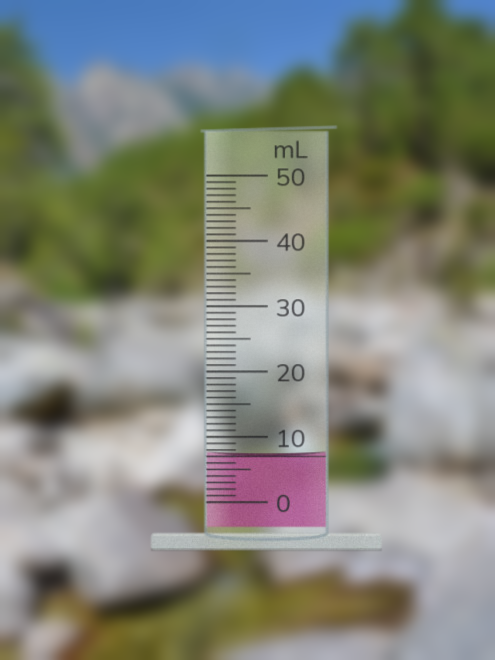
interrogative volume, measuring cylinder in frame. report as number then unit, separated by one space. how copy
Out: 7 mL
